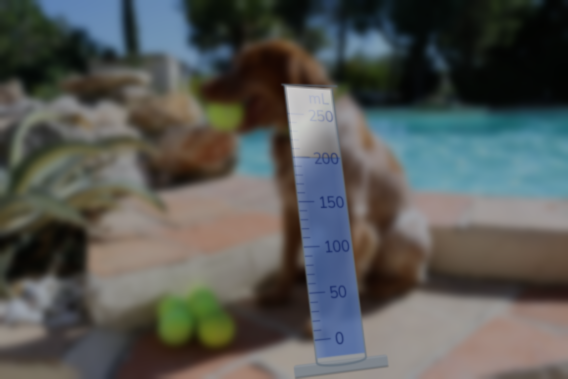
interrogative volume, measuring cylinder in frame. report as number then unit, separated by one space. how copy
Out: 200 mL
